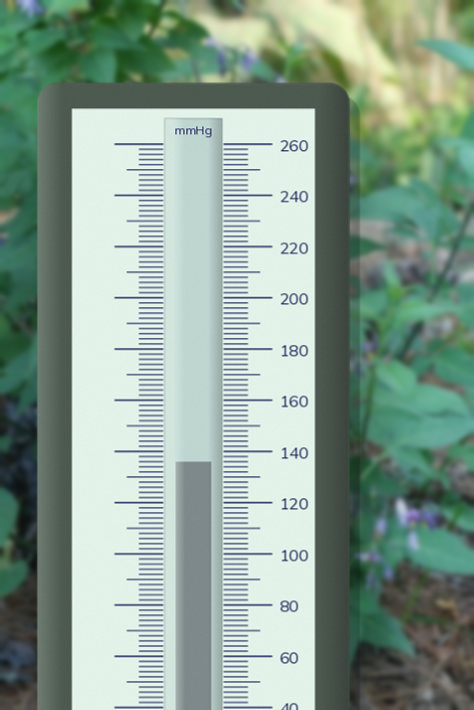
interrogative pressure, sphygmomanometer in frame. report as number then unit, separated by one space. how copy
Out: 136 mmHg
